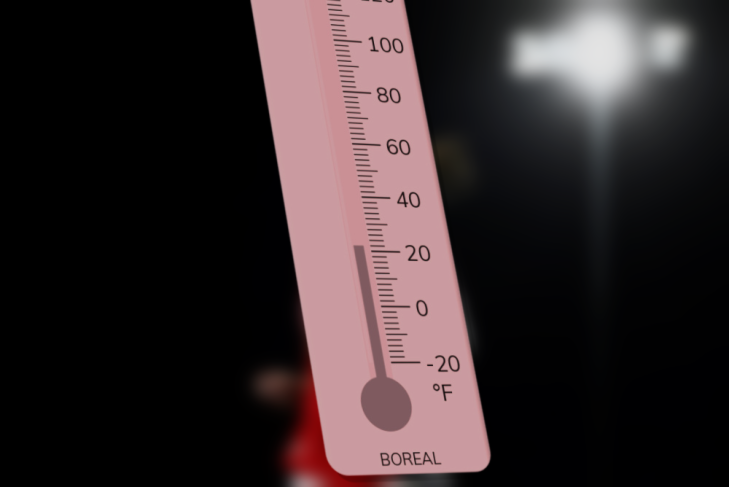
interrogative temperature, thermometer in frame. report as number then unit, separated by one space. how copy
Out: 22 °F
